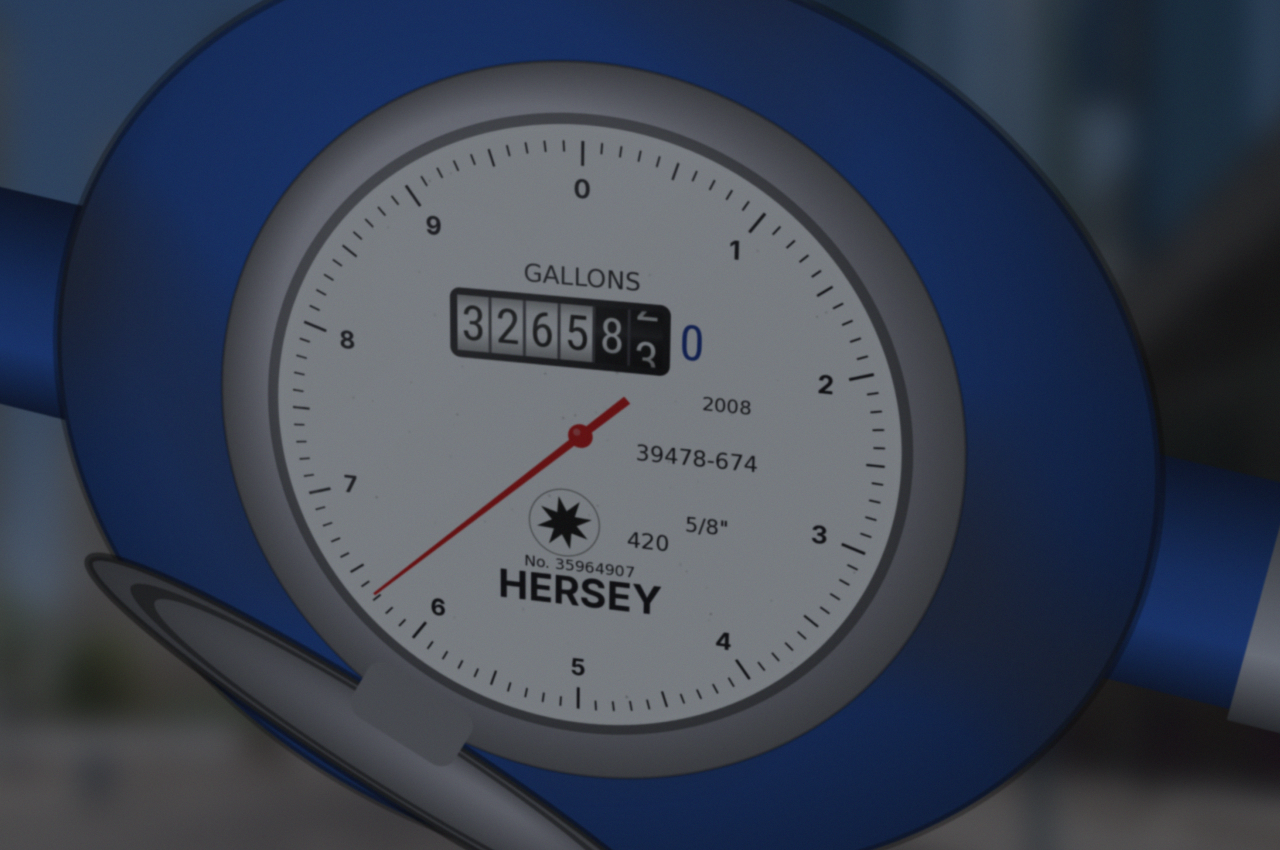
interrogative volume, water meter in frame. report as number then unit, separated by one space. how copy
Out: 3265826.3 gal
